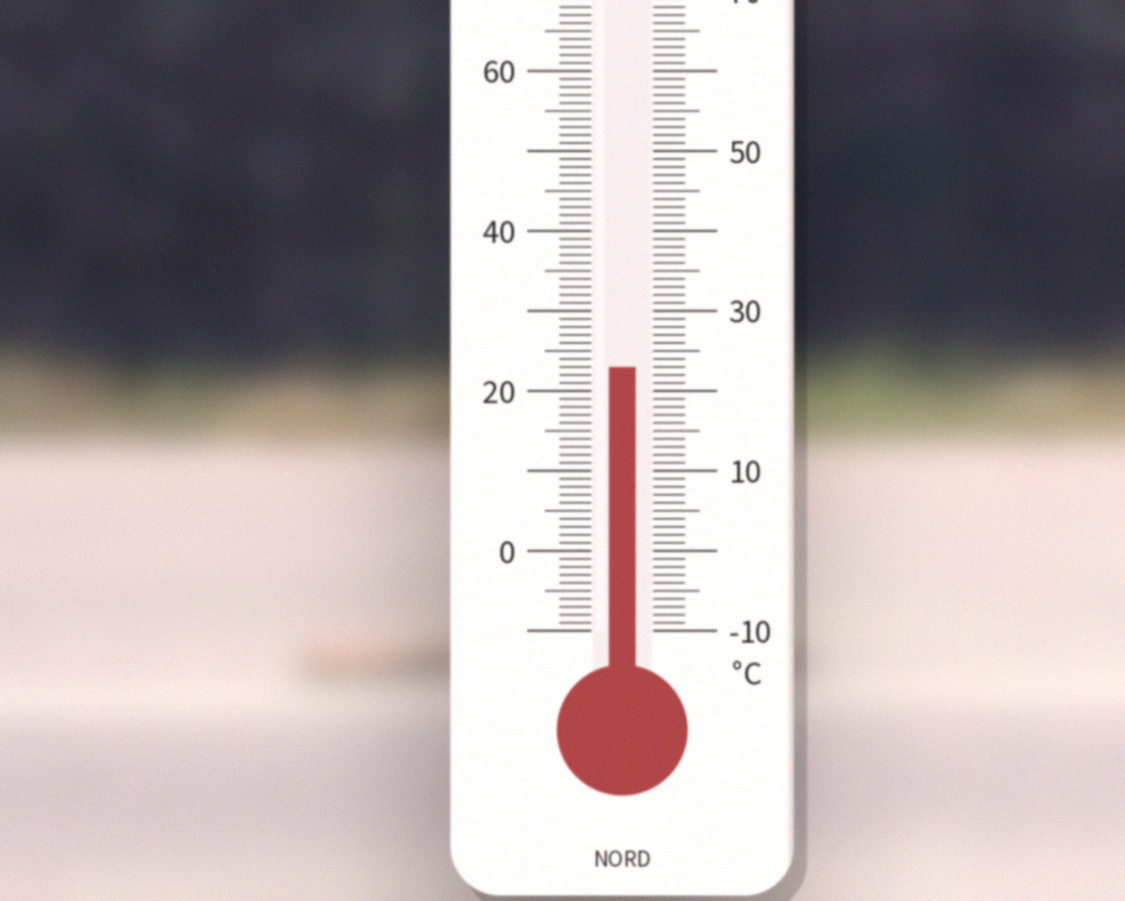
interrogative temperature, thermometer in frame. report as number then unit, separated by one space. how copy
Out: 23 °C
